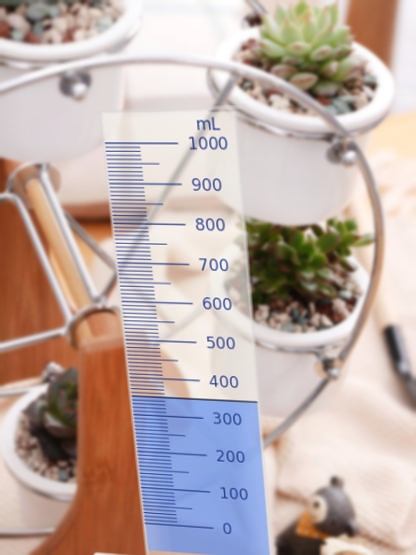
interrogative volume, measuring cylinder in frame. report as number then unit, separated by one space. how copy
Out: 350 mL
